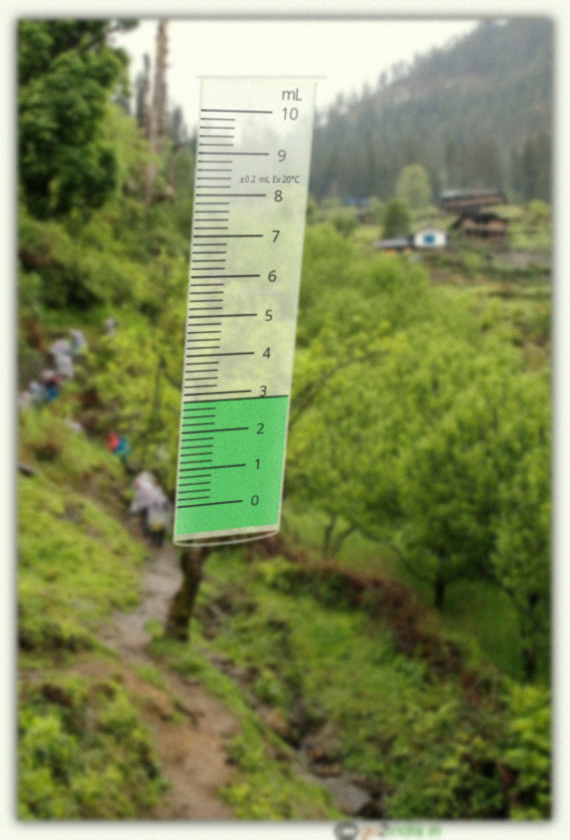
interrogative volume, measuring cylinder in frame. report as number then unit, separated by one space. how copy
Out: 2.8 mL
